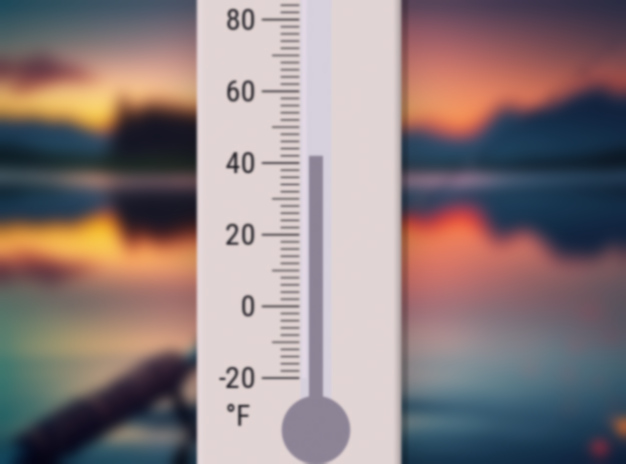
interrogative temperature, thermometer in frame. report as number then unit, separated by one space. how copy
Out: 42 °F
